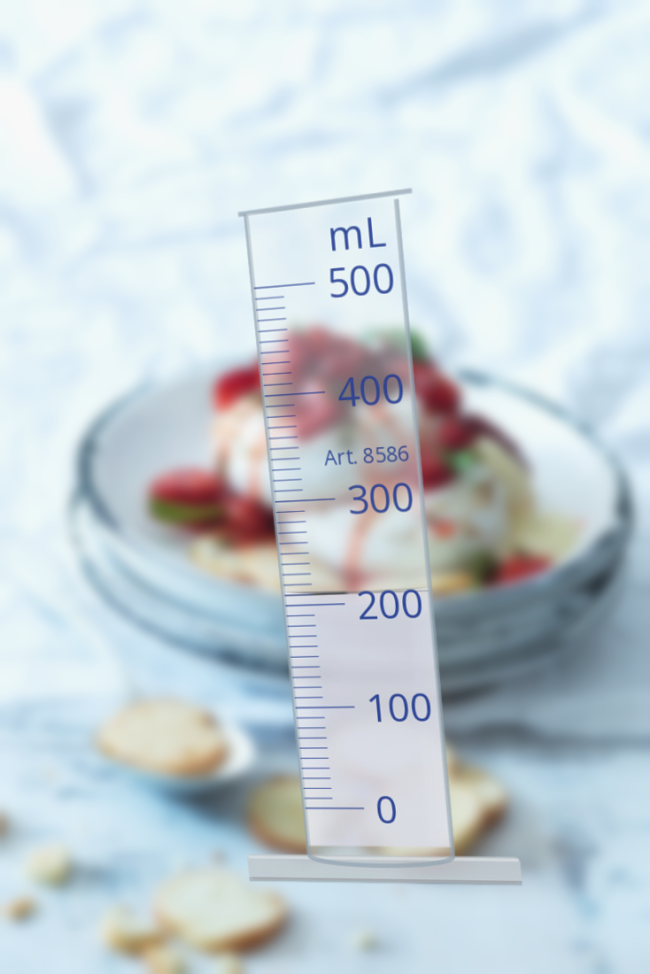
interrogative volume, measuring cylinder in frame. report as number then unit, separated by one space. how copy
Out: 210 mL
